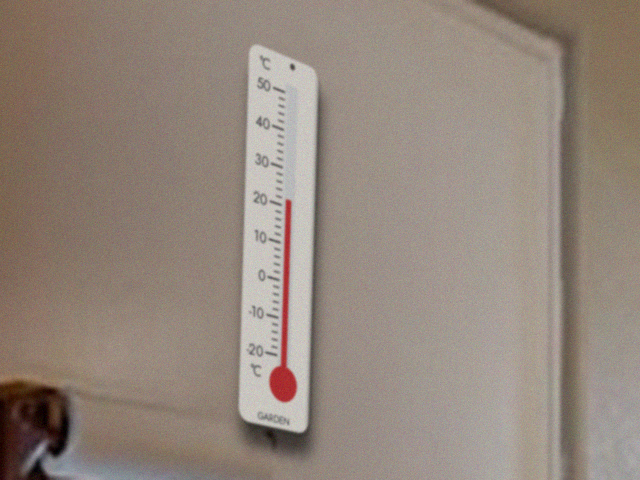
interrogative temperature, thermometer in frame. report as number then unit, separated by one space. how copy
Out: 22 °C
